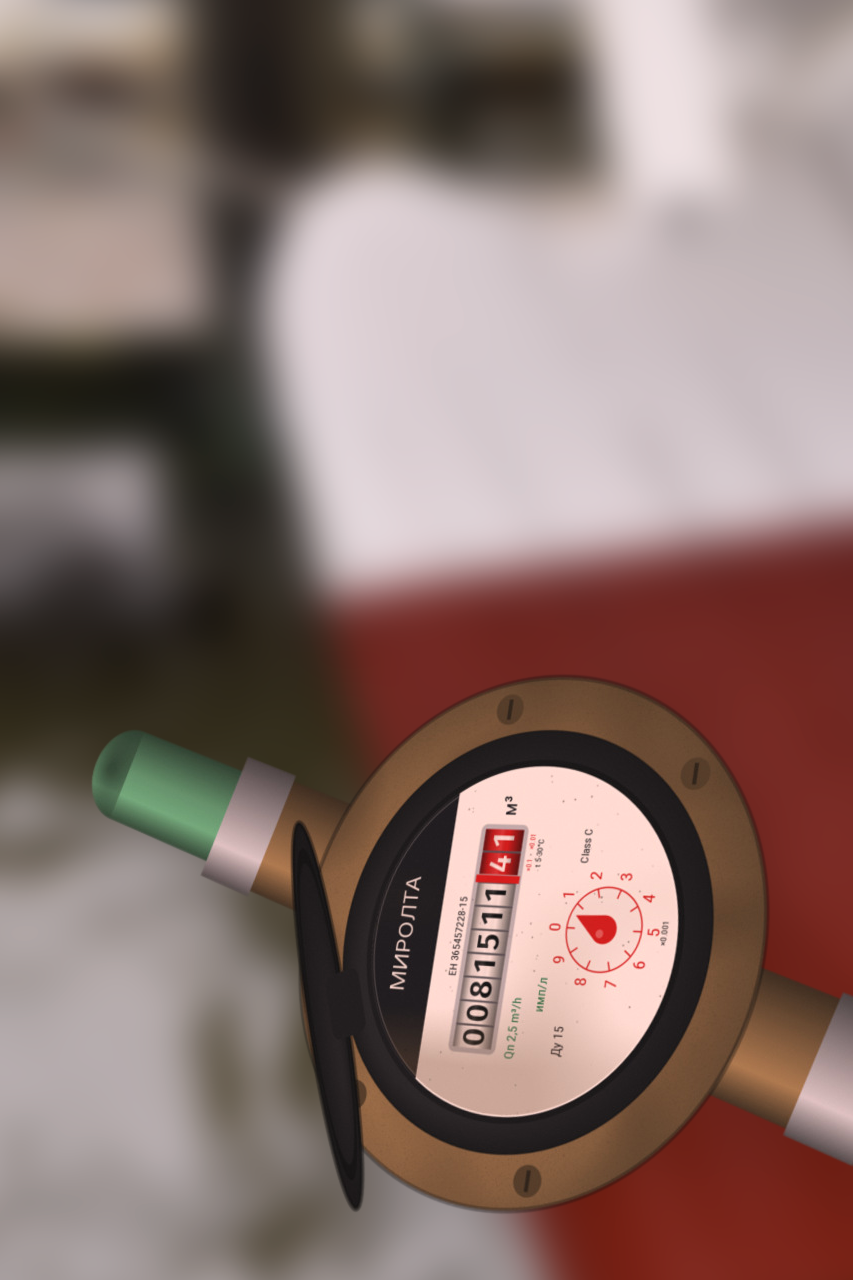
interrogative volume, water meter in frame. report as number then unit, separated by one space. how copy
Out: 81511.410 m³
